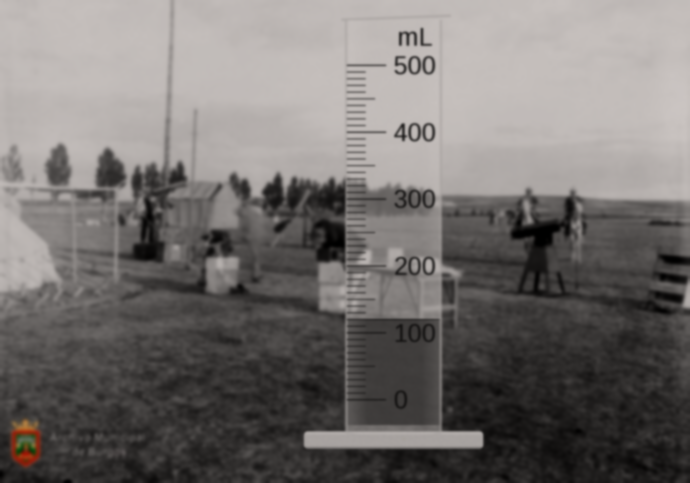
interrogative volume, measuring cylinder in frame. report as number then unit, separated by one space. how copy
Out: 120 mL
